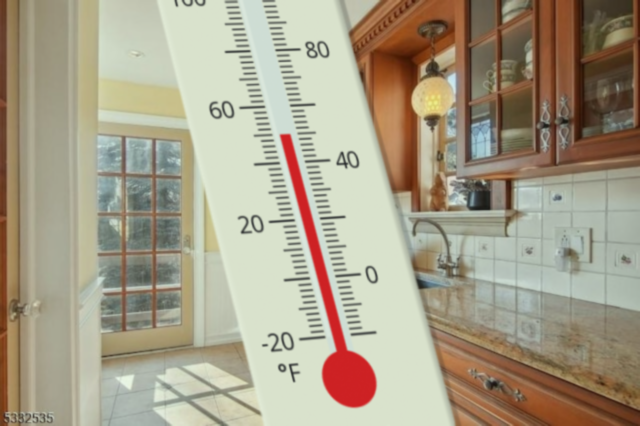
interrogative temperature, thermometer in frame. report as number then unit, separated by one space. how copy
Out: 50 °F
